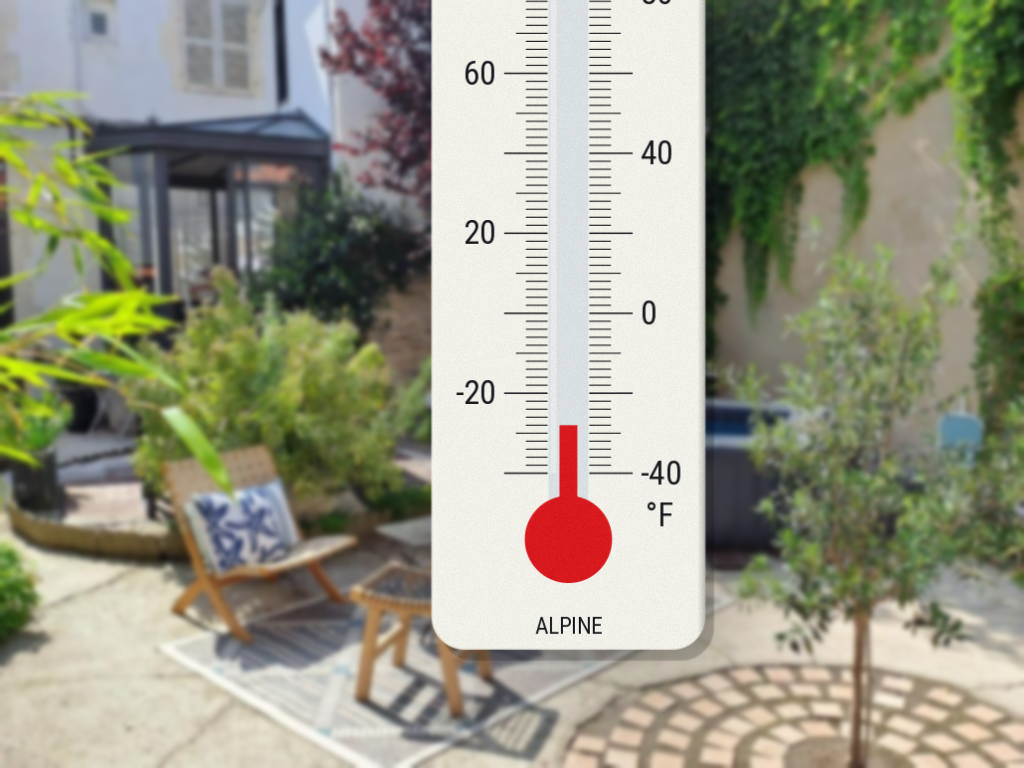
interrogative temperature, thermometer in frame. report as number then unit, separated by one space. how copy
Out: -28 °F
